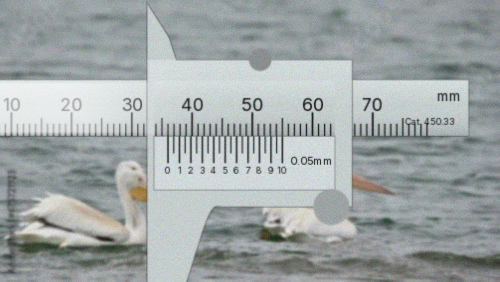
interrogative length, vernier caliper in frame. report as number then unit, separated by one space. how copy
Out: 36.0 mm
